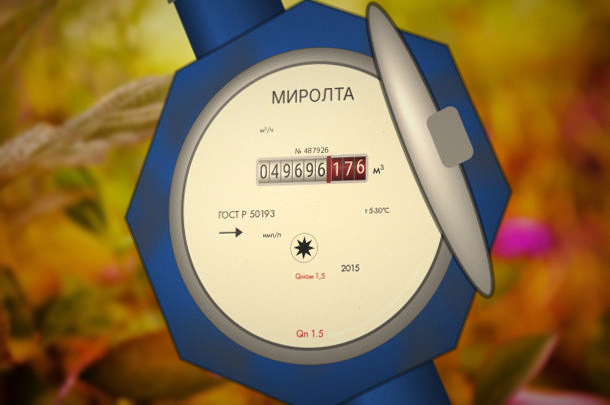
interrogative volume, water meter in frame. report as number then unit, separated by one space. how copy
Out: 49696.176 m³
